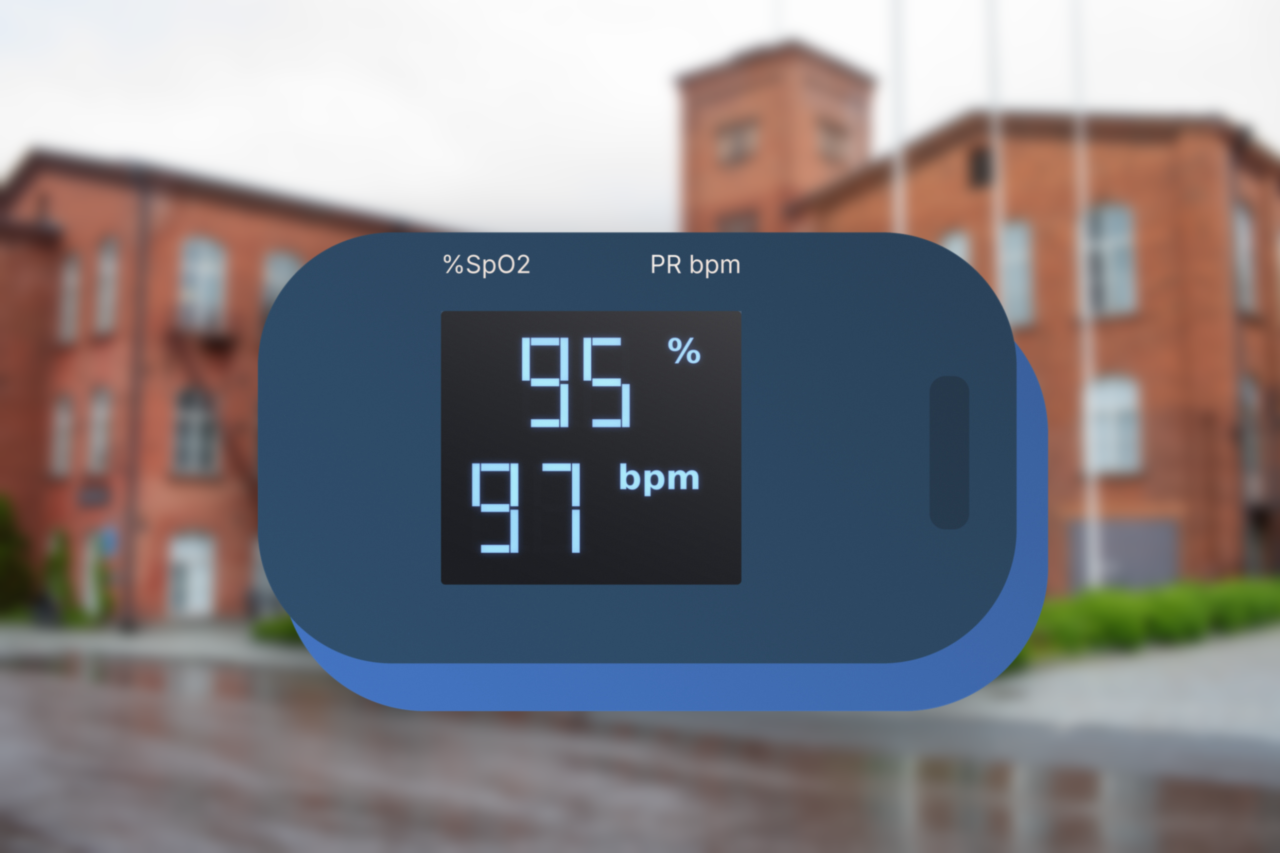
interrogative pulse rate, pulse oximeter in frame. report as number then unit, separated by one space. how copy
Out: 97 bpm
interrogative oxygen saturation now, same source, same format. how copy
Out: 95 %
